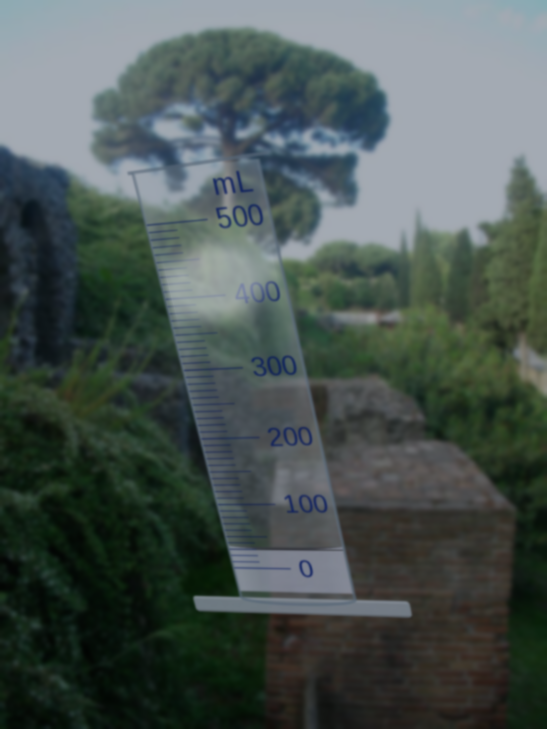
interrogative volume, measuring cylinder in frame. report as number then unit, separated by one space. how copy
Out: 30 mL
